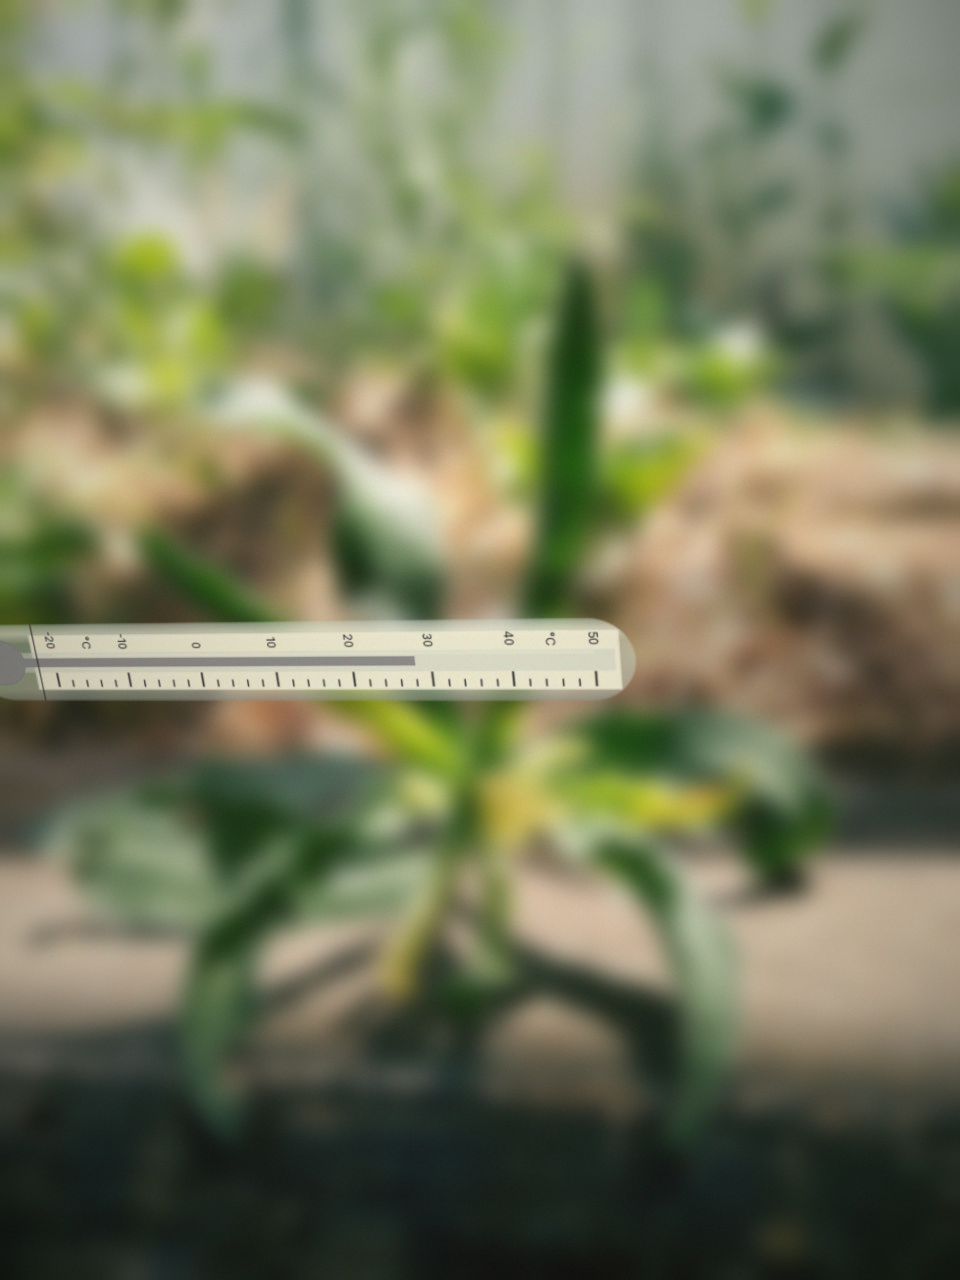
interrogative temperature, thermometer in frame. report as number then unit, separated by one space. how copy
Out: 28 °C
